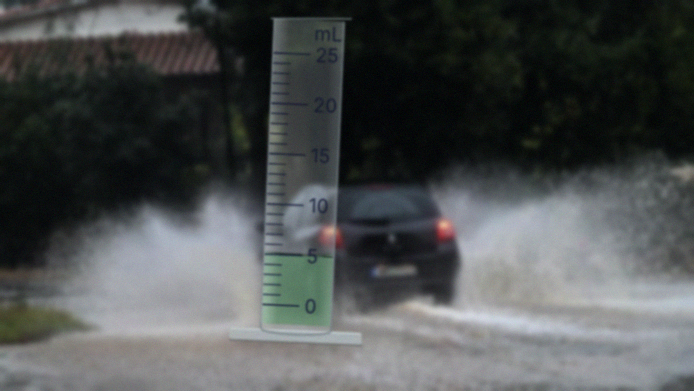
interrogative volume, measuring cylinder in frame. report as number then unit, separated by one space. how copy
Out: 5 mL
